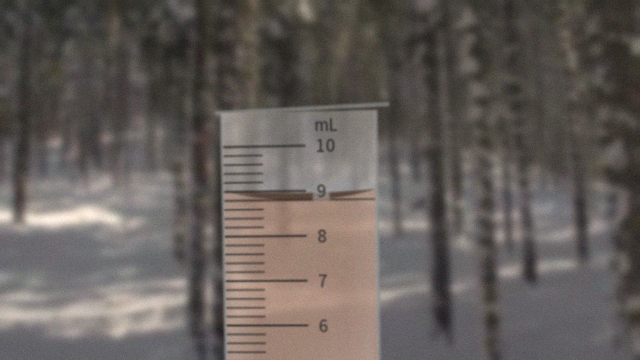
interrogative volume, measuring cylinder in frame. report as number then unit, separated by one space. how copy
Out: 8.8 mL
